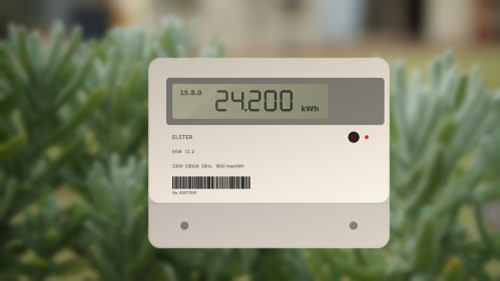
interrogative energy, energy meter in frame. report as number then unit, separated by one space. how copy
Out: 24.200 kWh
